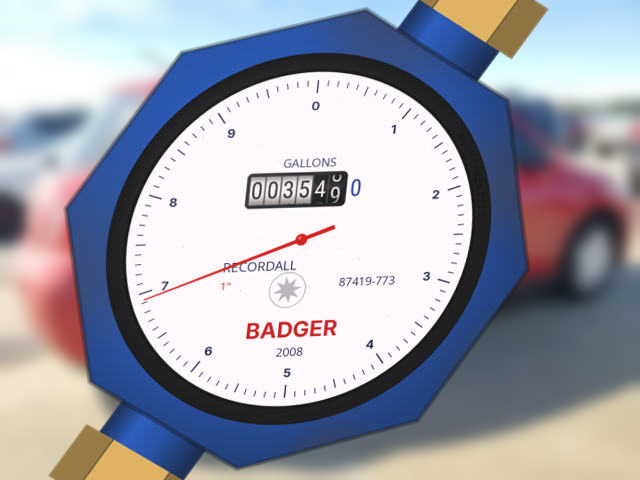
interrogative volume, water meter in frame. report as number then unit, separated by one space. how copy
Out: 35486.9 gal
